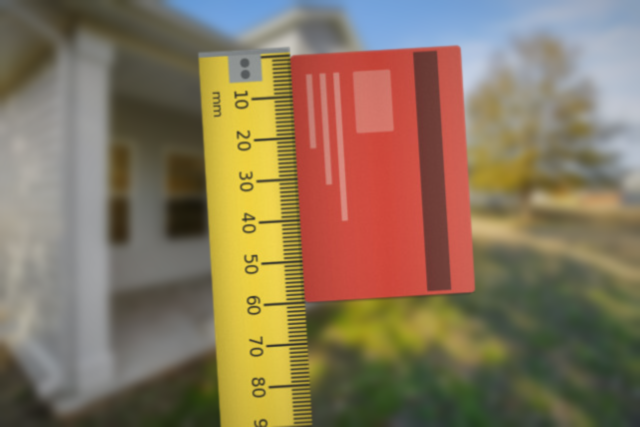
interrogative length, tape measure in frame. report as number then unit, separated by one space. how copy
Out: 60 mm
